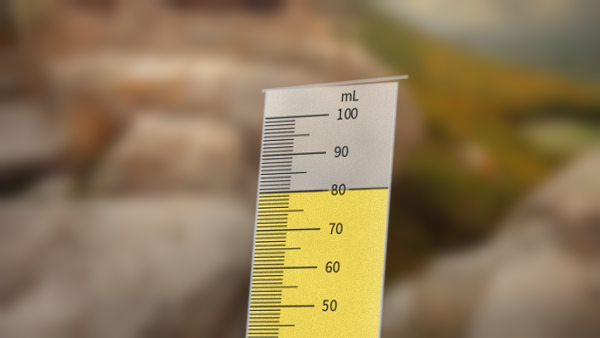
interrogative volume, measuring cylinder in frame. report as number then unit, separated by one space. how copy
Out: 80 mL
